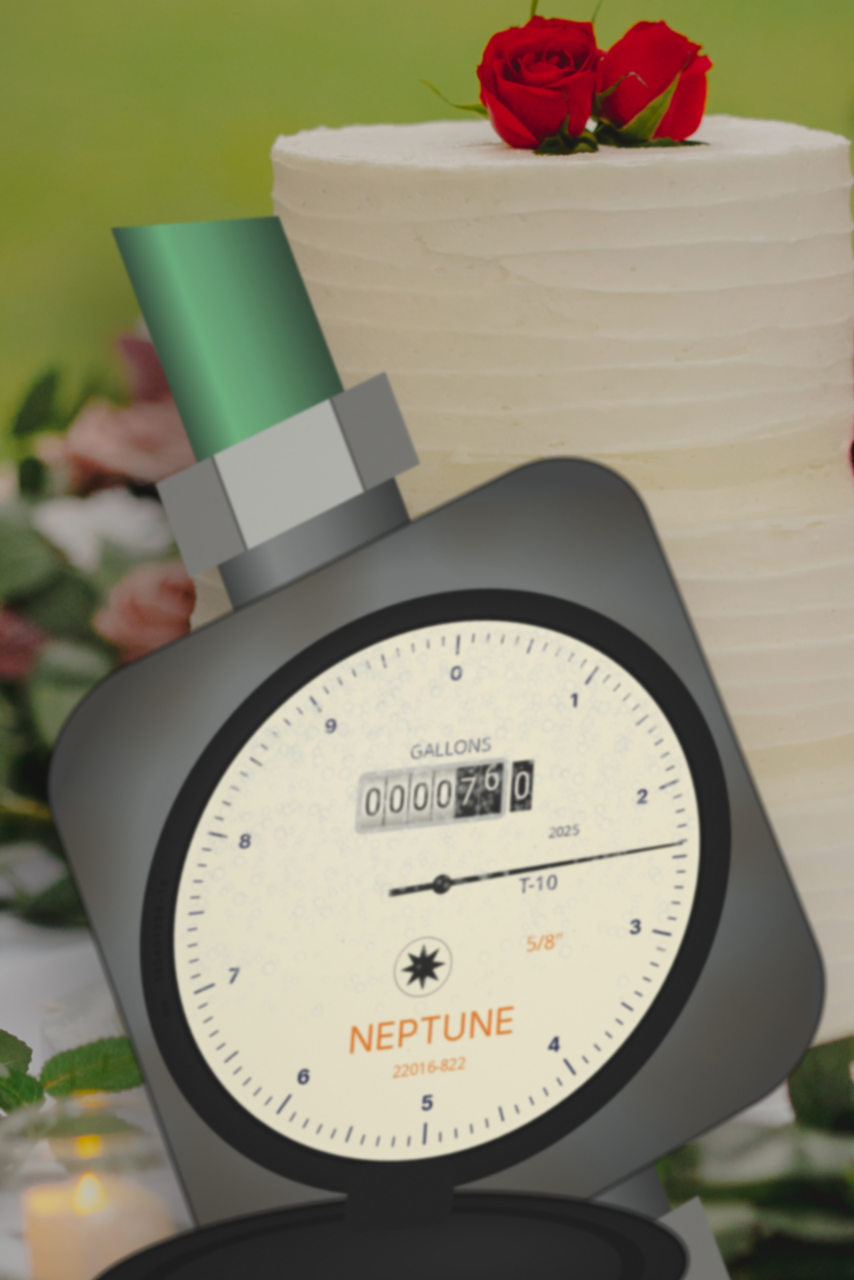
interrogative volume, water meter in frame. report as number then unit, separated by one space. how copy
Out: 762.4 gal
